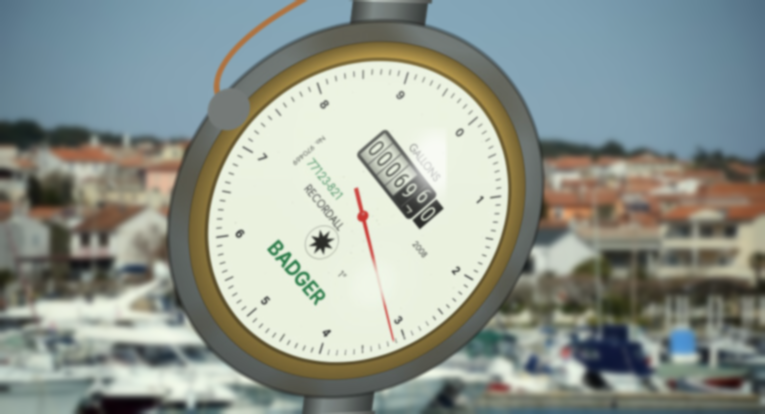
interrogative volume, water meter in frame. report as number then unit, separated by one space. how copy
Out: 6963.1 gal
